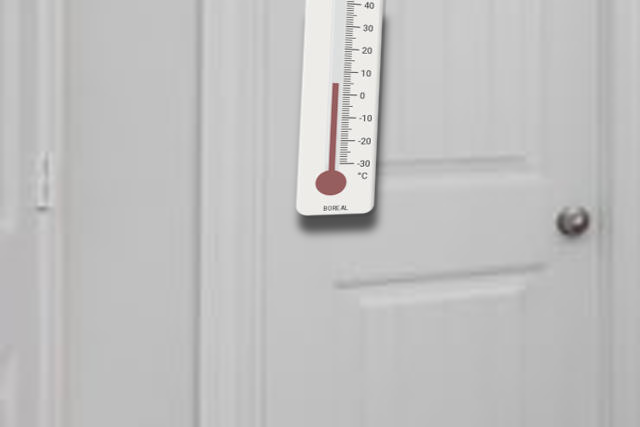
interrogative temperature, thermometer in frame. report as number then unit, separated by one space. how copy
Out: 5 °C
